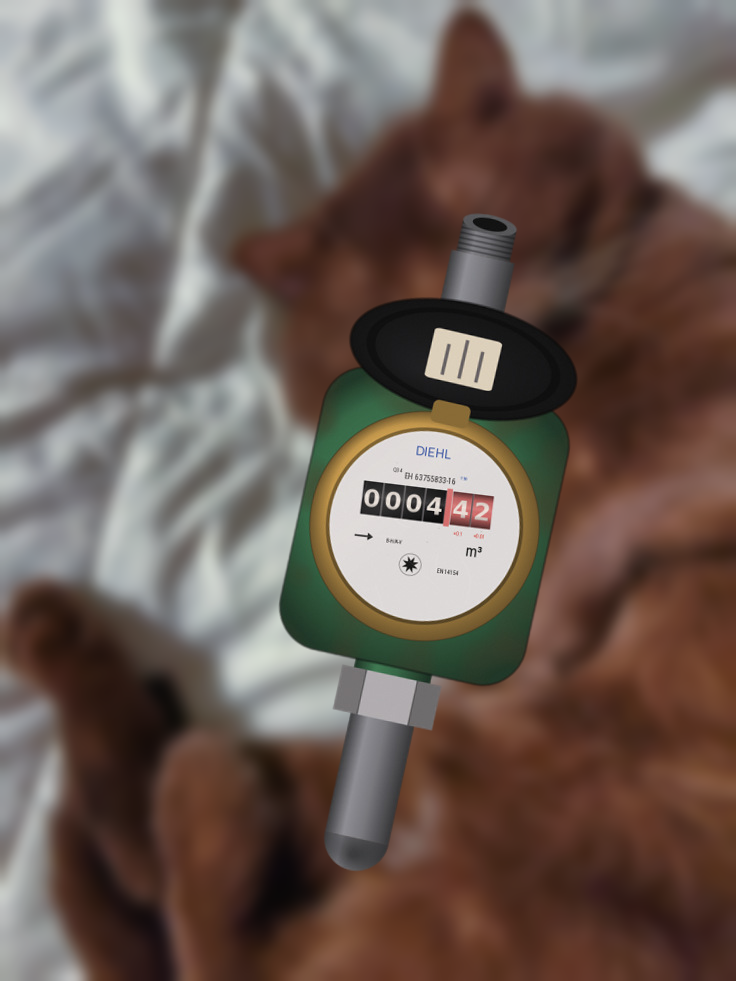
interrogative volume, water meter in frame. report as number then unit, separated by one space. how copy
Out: 4.42 m³
